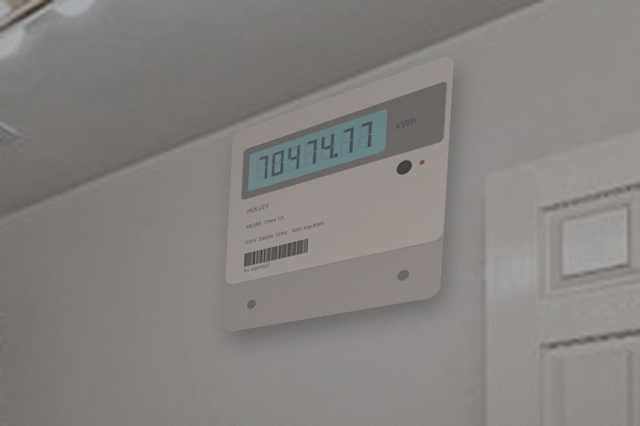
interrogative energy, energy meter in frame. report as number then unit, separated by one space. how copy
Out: 70474.77 kWh
